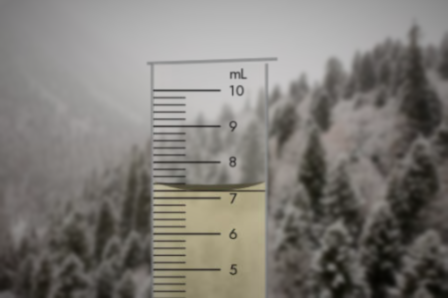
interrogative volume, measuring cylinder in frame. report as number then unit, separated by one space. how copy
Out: 7.2 mL
